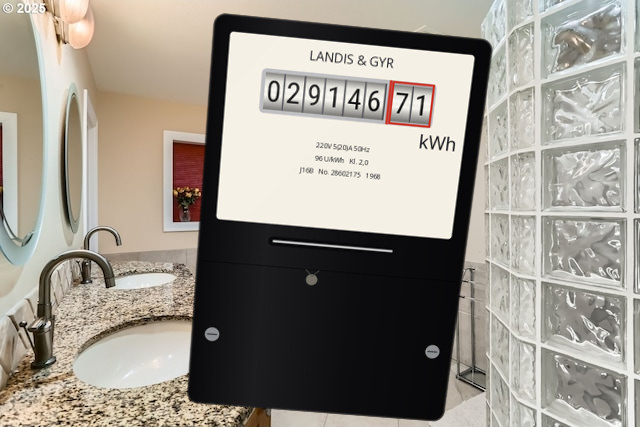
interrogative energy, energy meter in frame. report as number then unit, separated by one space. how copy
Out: 29146.71 kWh
